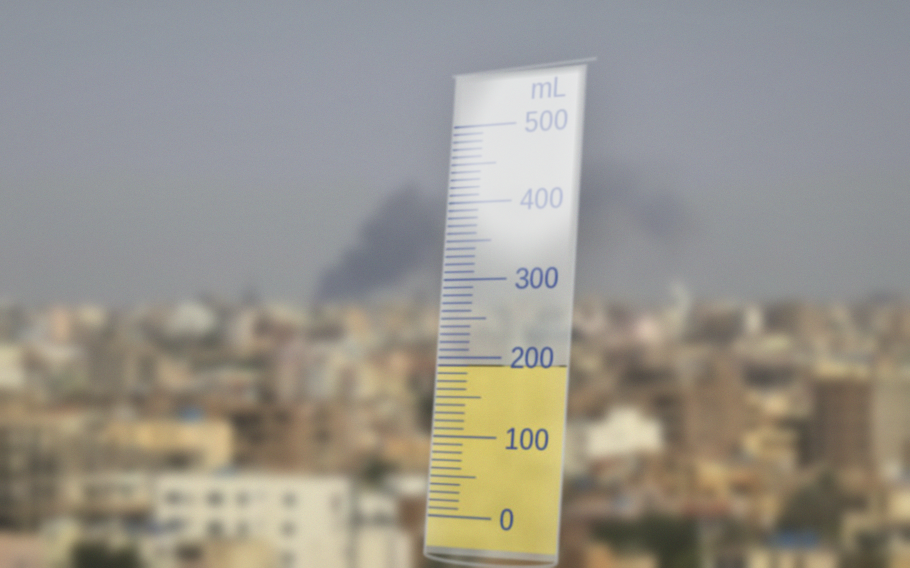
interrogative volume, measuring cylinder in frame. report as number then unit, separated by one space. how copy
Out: 190 mL
